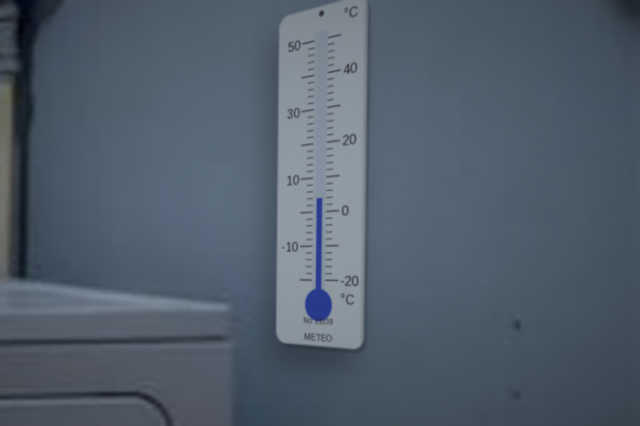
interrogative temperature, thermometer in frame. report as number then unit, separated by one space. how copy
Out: 4 °C
